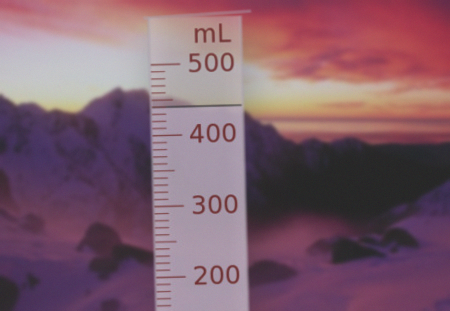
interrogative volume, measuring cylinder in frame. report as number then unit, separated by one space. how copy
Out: 440 mL
